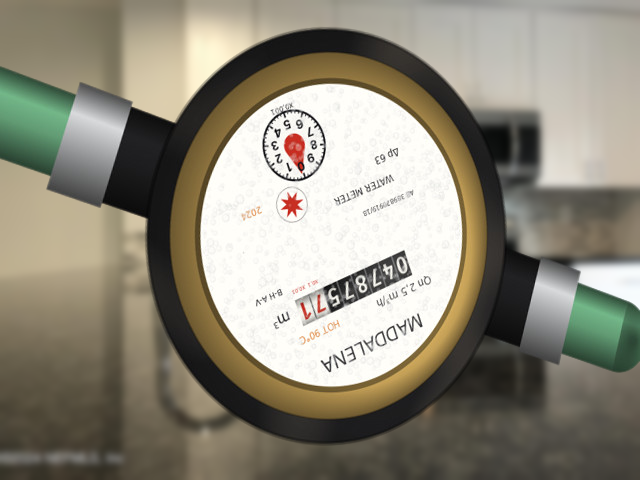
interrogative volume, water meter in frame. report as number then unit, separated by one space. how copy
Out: 47875.710 m³
